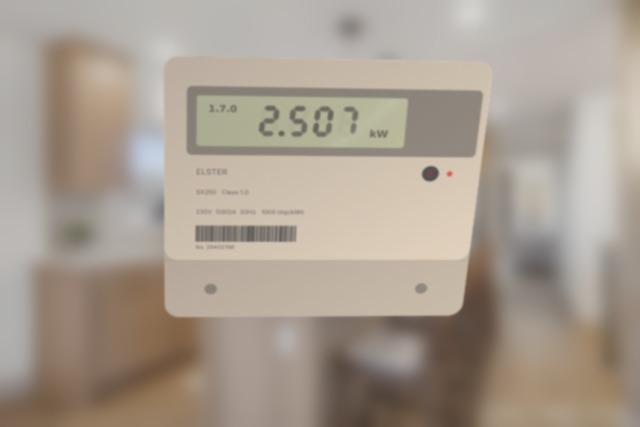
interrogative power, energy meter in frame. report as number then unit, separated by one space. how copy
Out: 2.507 kW
